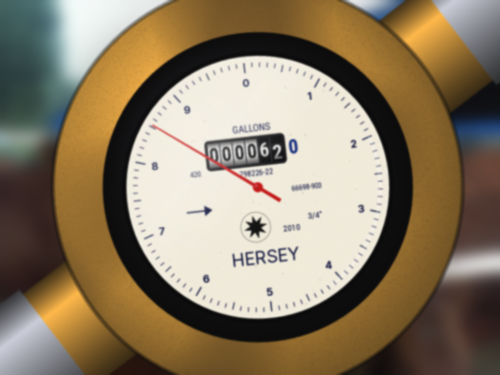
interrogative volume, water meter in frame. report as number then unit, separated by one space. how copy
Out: 618.5 gal
